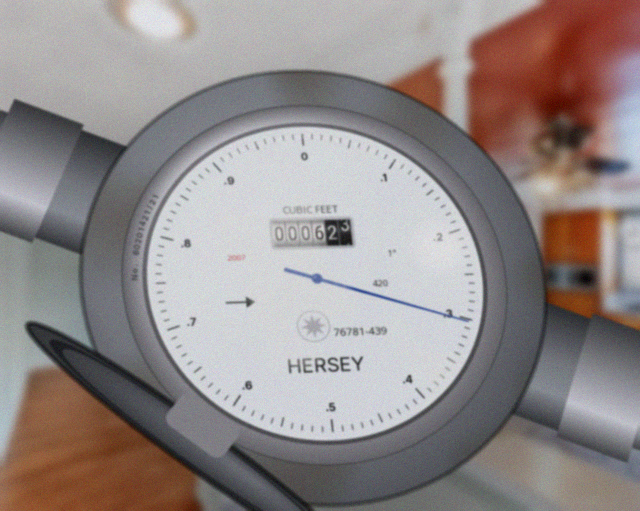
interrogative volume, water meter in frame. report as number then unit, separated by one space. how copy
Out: 623.30 ft³
